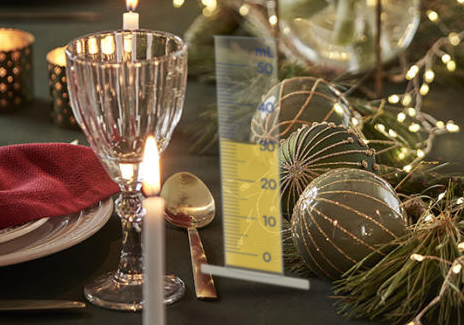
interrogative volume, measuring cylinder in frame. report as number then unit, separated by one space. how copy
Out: 30 mL
